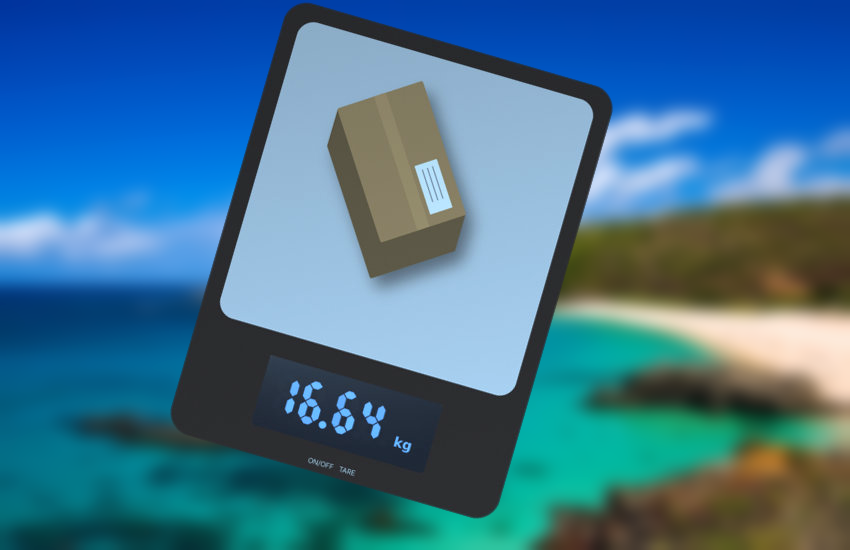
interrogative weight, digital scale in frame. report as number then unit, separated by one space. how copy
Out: 16.64 kg
